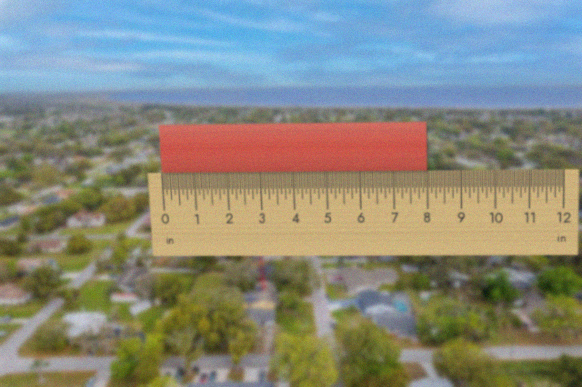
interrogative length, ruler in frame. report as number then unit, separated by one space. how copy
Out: 8 in
